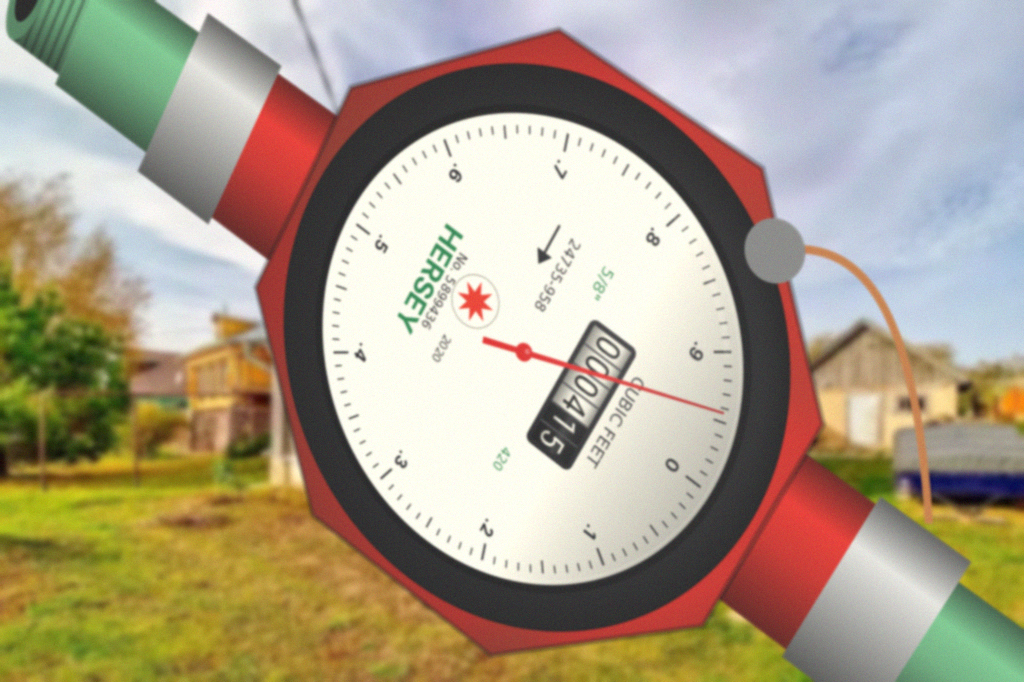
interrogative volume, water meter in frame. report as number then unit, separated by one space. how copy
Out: 414.94 ft³
